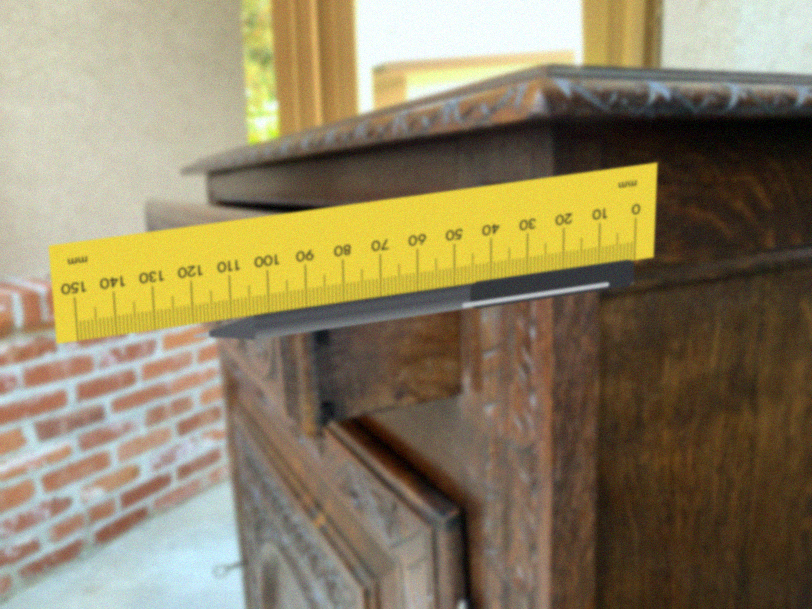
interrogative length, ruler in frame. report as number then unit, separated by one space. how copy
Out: 120 mm
